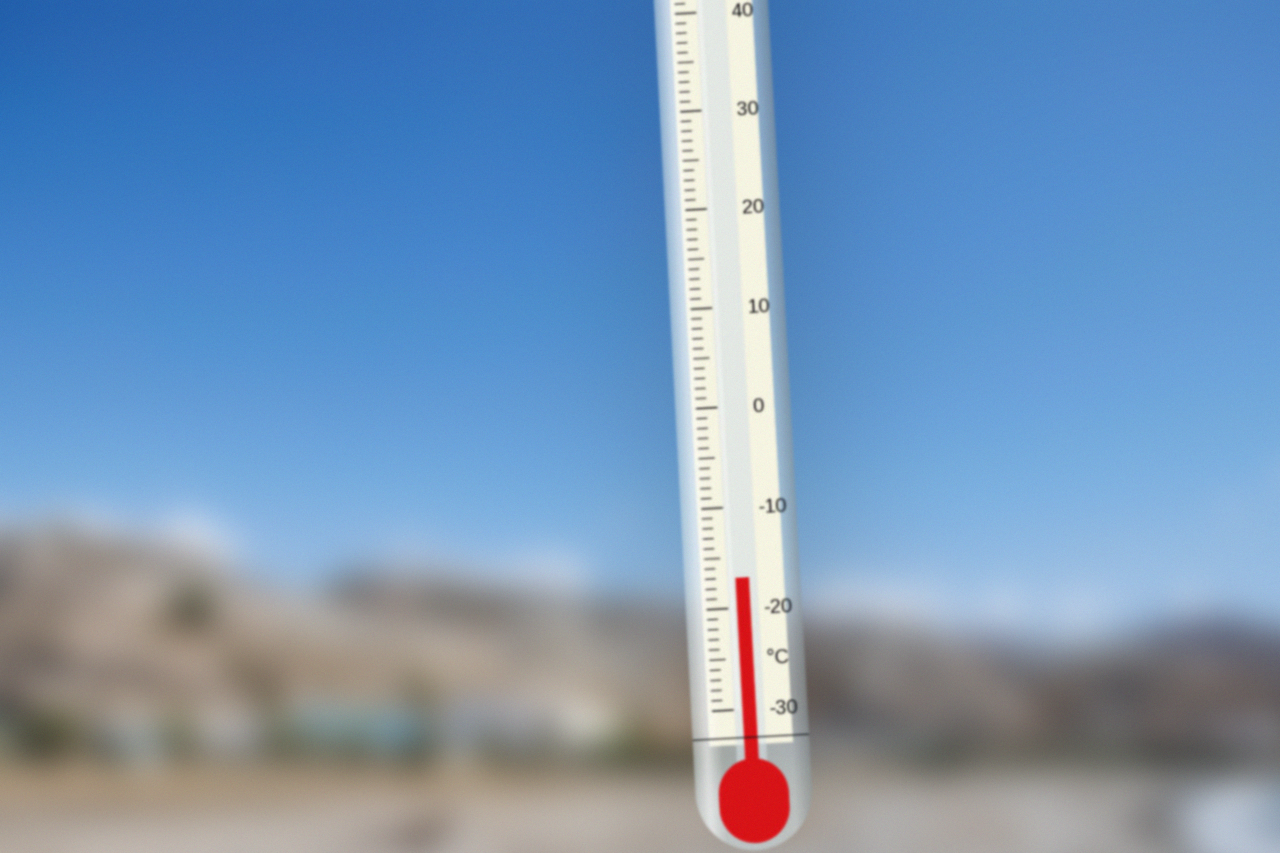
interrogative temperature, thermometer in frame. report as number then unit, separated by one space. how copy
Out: -17 °C
